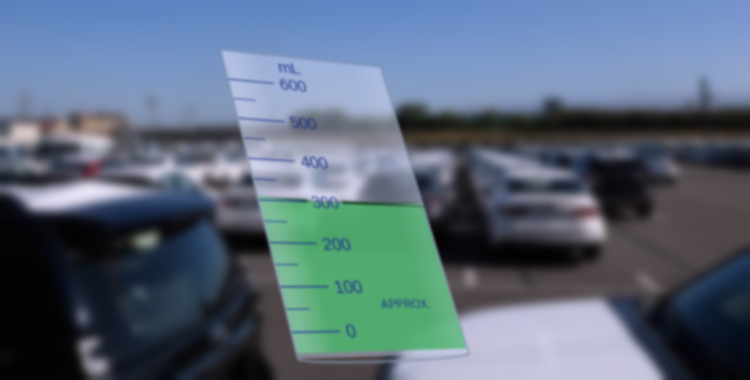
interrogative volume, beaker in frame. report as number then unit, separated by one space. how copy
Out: 300 mL
